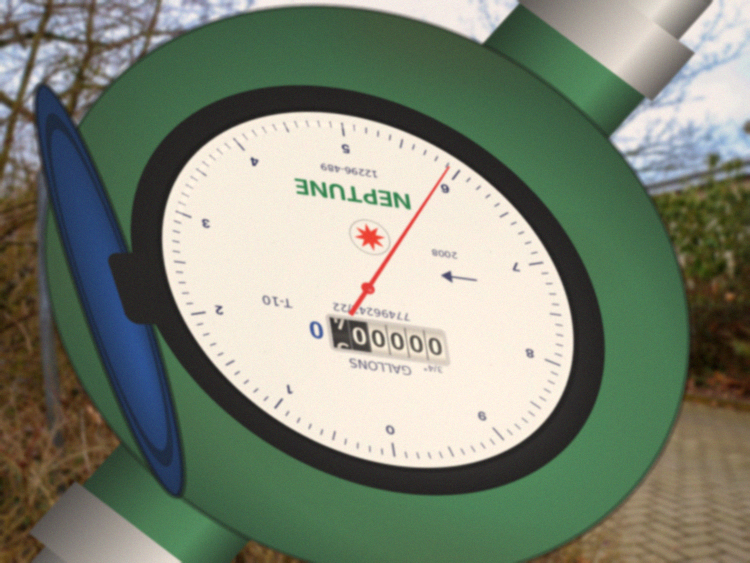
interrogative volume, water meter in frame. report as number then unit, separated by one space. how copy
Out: 35.9 gal
